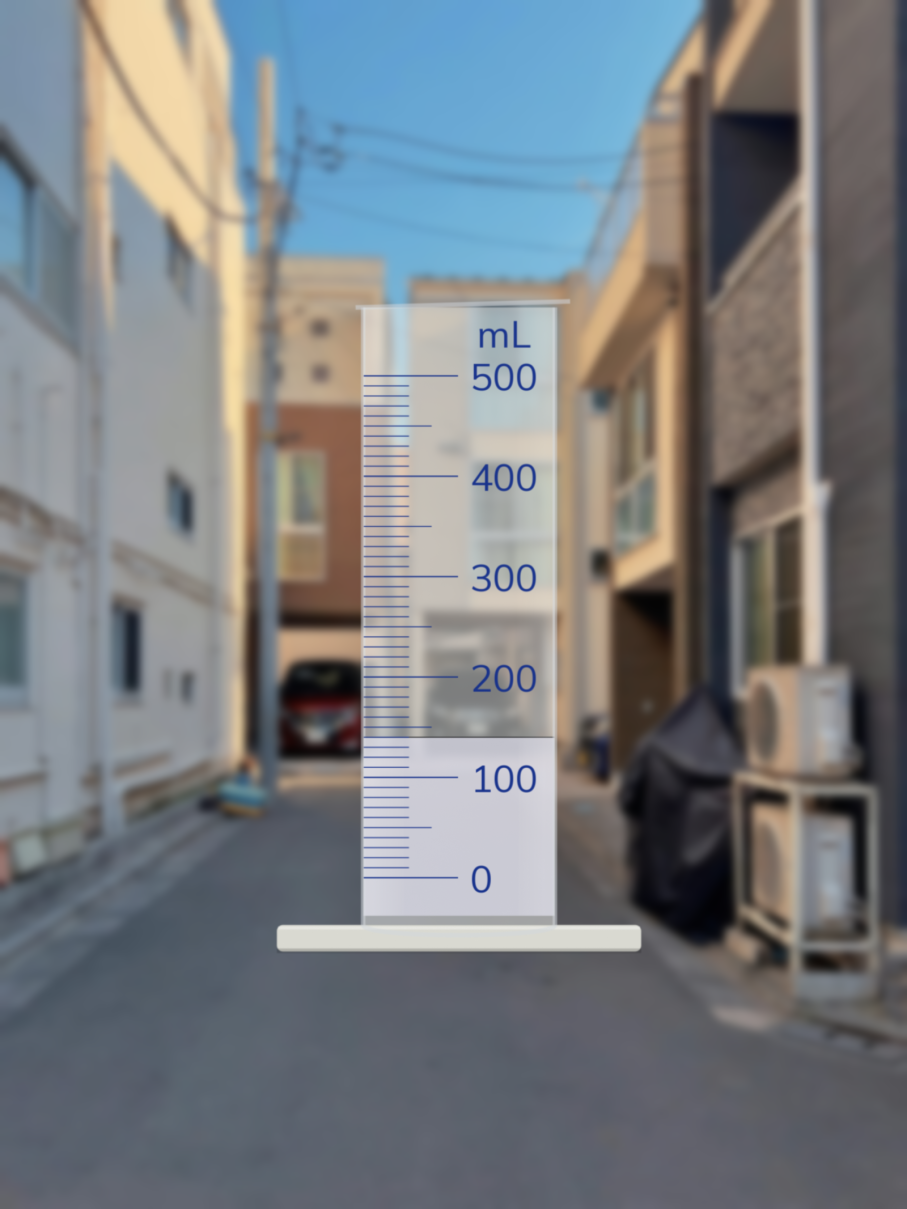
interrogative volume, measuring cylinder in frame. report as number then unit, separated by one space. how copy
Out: 140 mL
